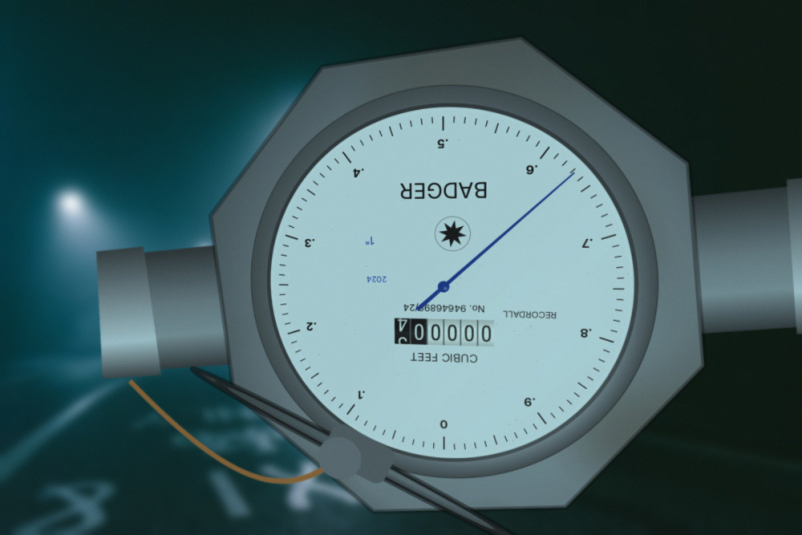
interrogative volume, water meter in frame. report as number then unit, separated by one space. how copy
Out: 3.63 ft³
